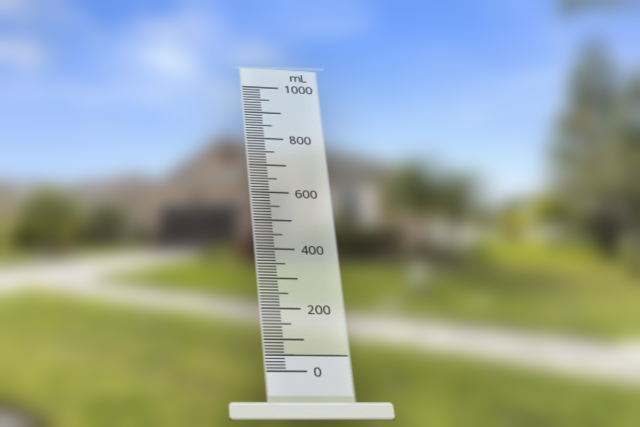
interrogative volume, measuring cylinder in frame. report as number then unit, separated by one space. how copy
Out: 50 mL
